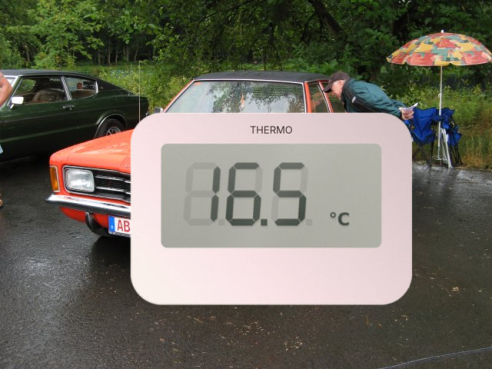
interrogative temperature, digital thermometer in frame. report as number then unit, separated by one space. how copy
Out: 16.5 °C
